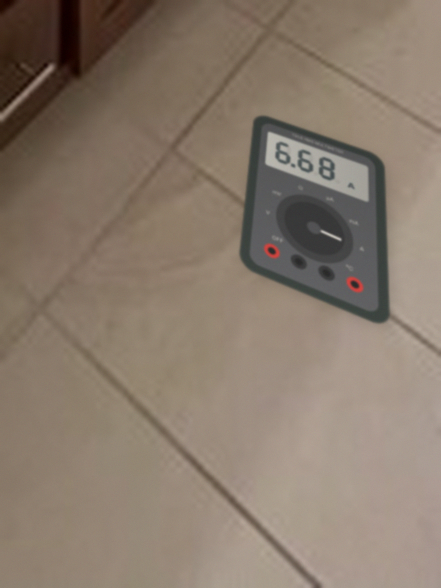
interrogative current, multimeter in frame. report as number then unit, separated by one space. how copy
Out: 6.68 A
